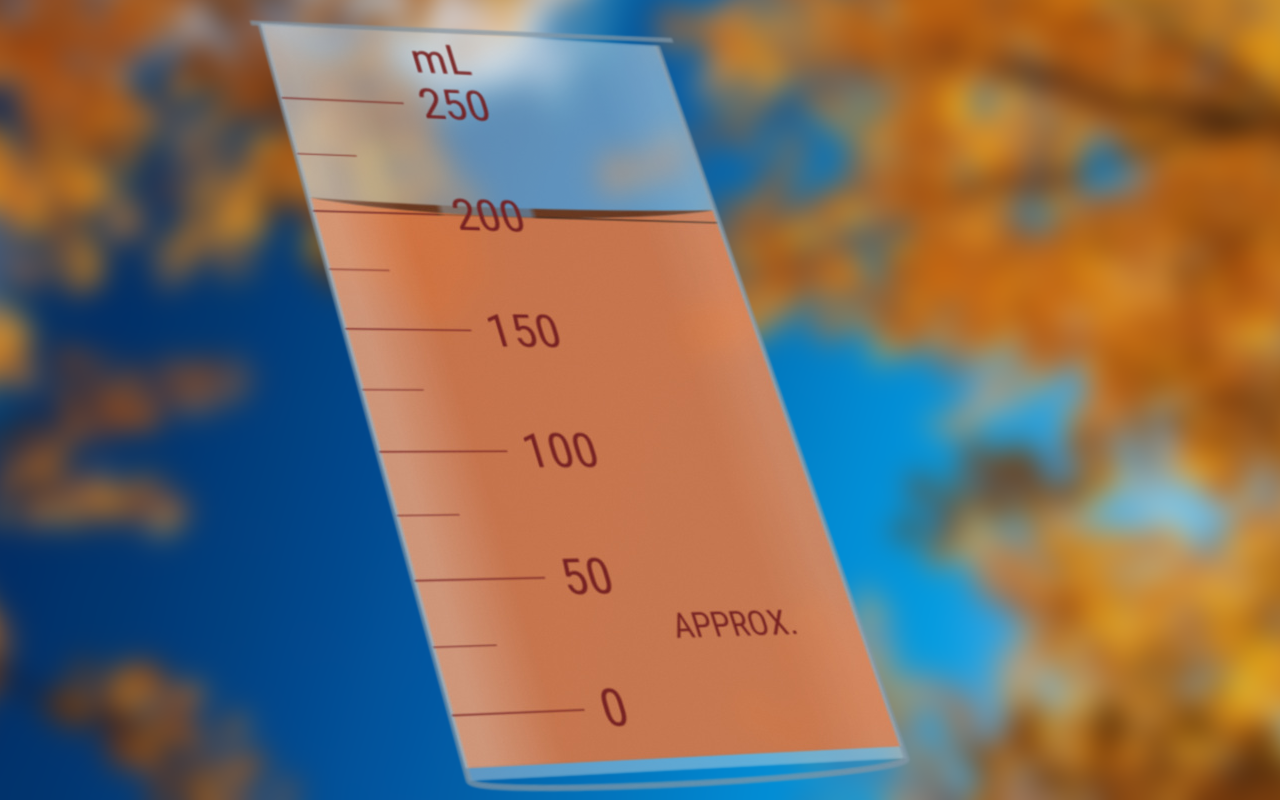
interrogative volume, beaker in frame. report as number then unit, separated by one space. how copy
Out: 200 mL
